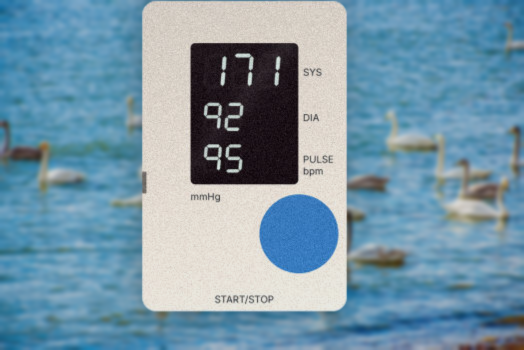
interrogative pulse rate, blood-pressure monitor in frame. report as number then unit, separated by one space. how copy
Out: 95 bpm
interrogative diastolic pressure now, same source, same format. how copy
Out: 92 mmHg
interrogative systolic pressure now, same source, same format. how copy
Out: 171 mmHg
